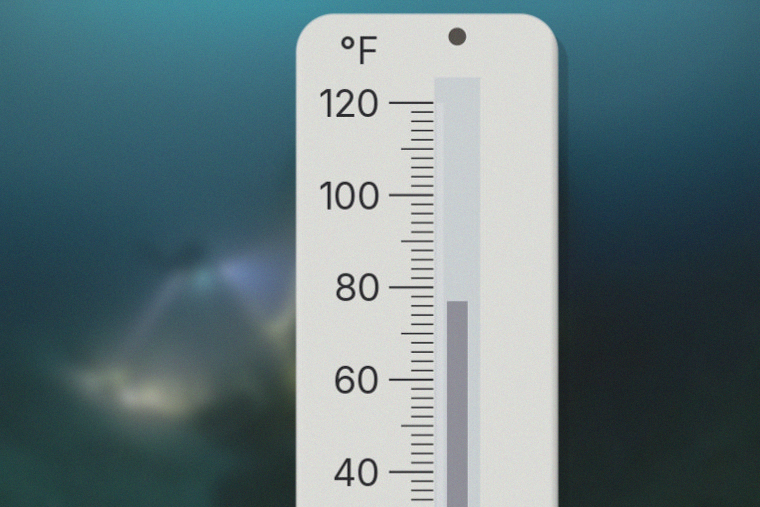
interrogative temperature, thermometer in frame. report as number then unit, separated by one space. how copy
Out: 77 °F
